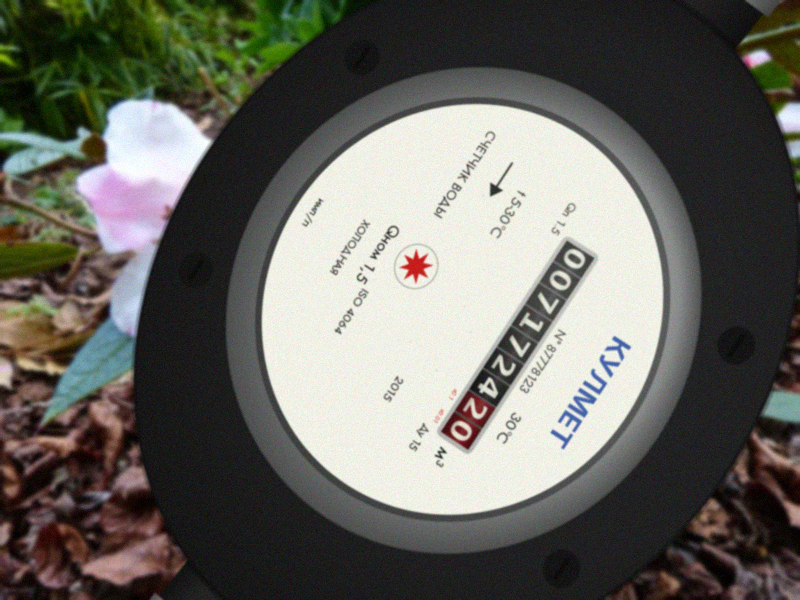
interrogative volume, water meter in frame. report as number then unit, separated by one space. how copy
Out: 71724.20 m³
